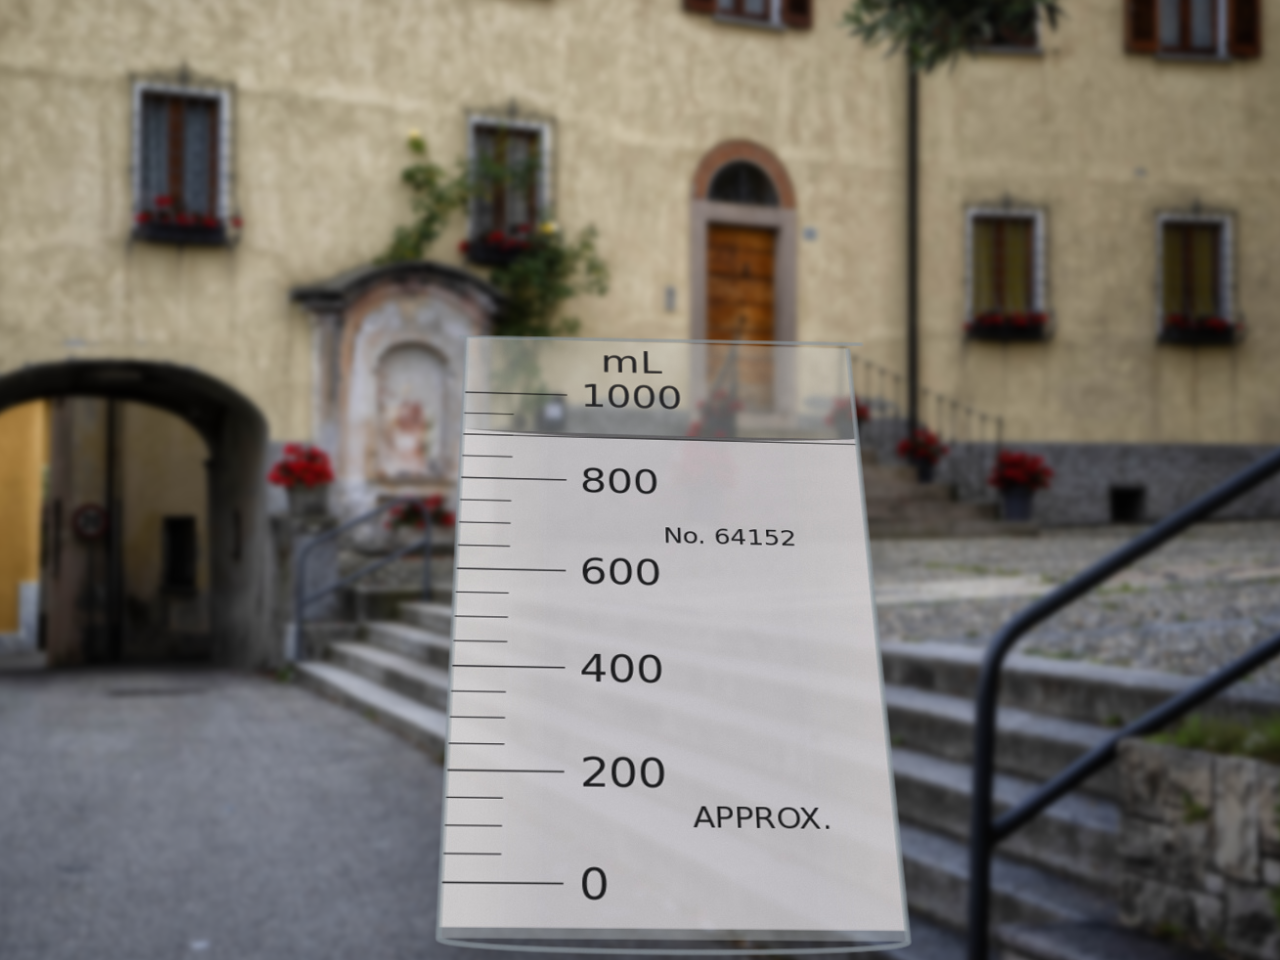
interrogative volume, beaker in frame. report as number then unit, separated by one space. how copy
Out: 900 mL
